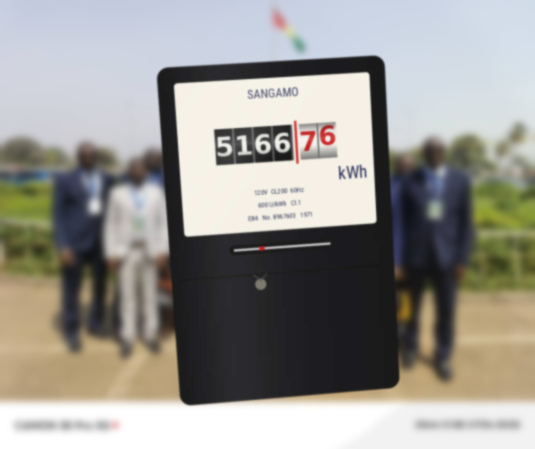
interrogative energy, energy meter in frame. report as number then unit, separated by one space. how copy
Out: 5166.76 kWh
